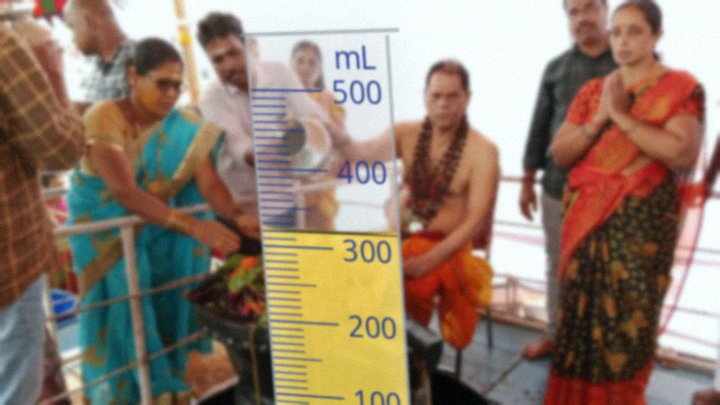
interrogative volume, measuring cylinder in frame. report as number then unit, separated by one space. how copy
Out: 320 mL
